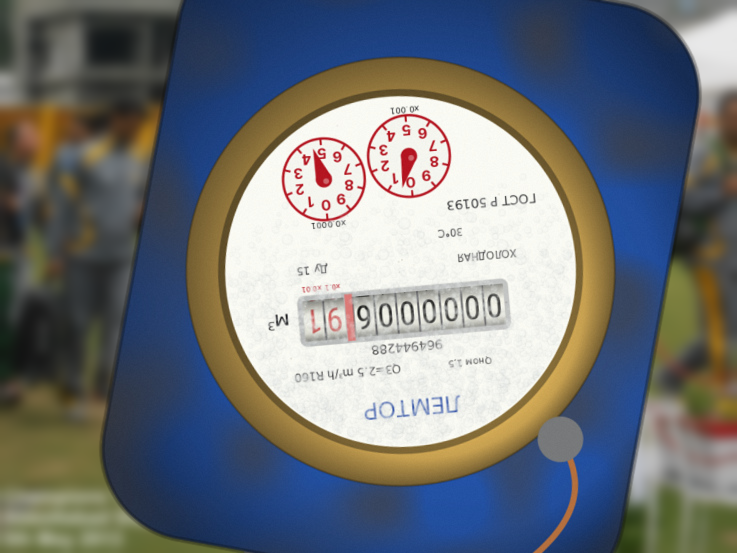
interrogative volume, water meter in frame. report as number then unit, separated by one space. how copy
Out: 6.9104 m³
